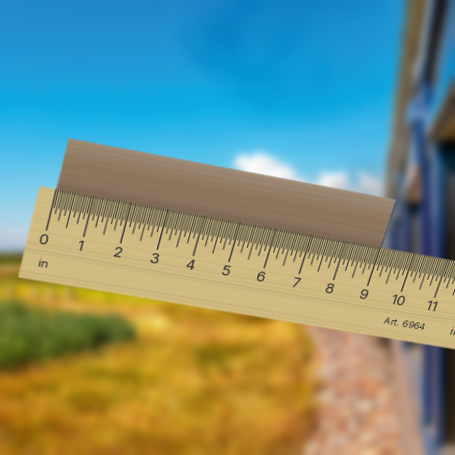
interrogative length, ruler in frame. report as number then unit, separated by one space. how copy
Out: 9 in
